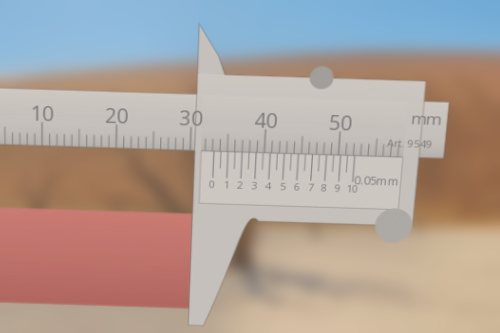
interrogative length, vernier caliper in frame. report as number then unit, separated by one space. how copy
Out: 33.2 mm
